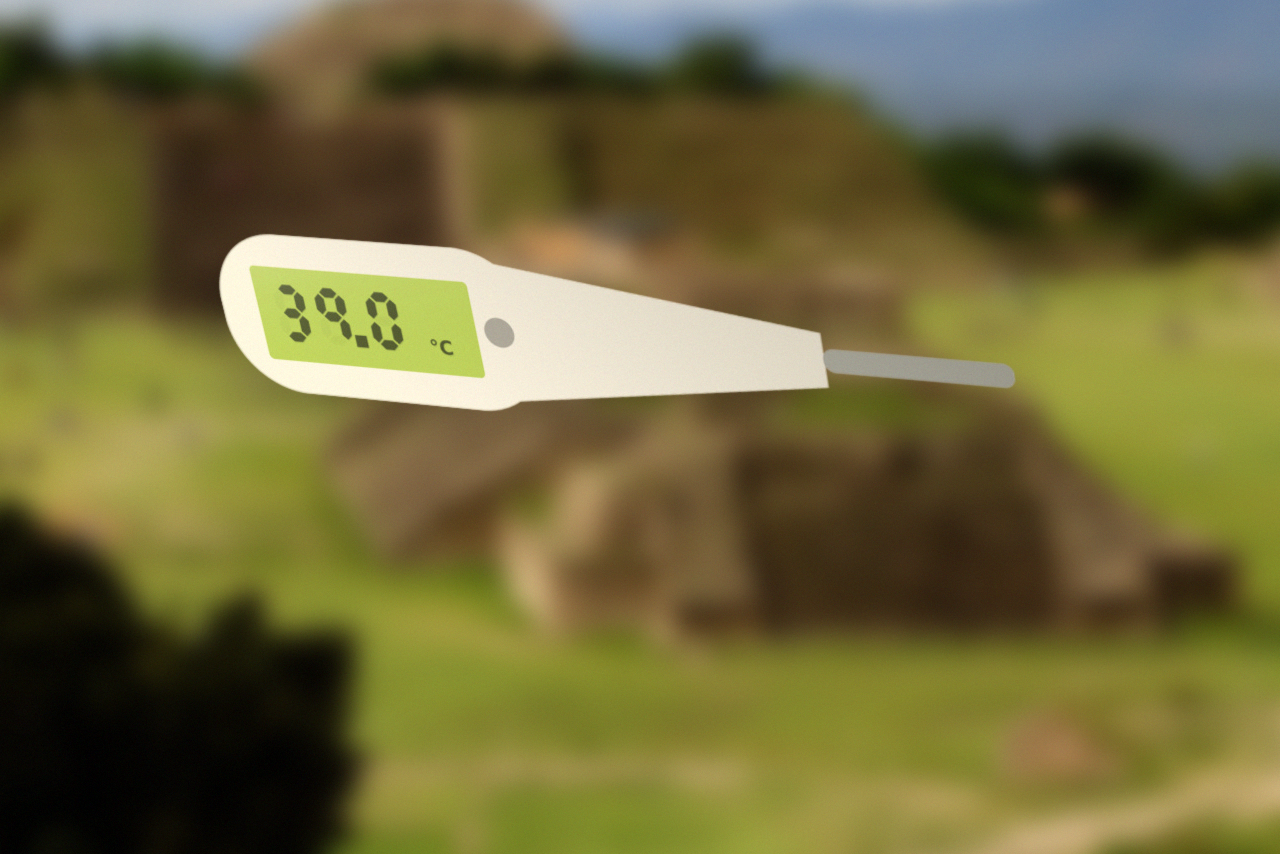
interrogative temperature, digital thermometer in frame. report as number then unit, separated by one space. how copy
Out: 39.0 °C
